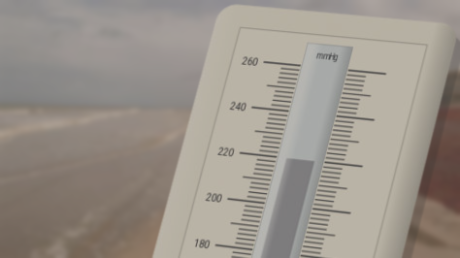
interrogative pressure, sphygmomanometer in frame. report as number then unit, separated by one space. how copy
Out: 220 mmHg
